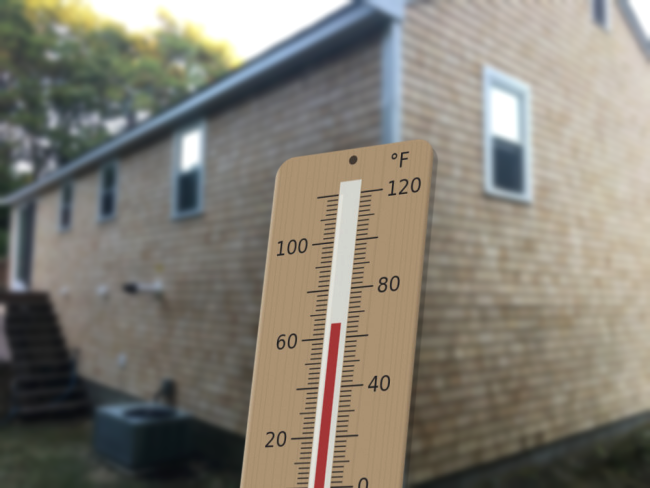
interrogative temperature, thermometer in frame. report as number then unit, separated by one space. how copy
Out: 66 °F
